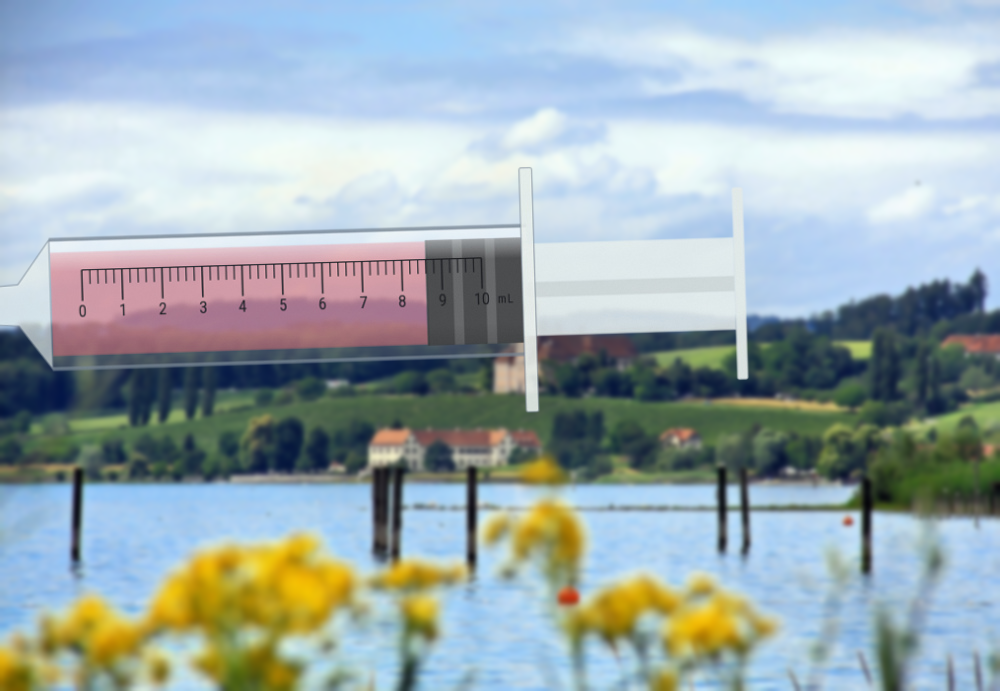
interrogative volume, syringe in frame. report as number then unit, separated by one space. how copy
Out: 8.6 mL
